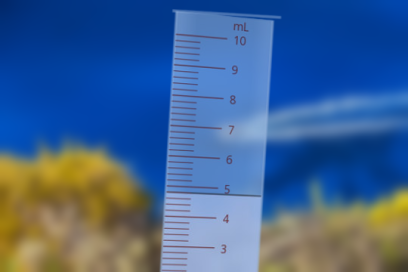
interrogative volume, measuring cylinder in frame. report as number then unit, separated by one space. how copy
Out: 4.8 mL
